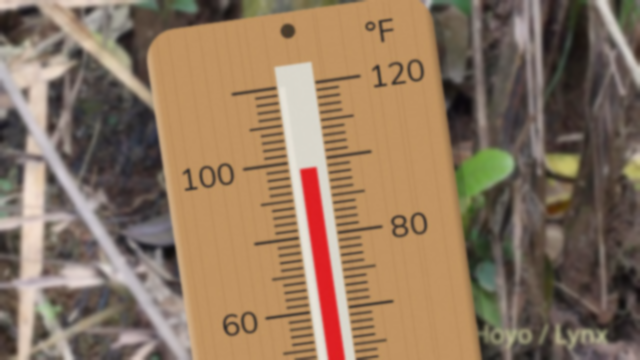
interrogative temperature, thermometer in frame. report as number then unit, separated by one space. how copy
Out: 98 °F
